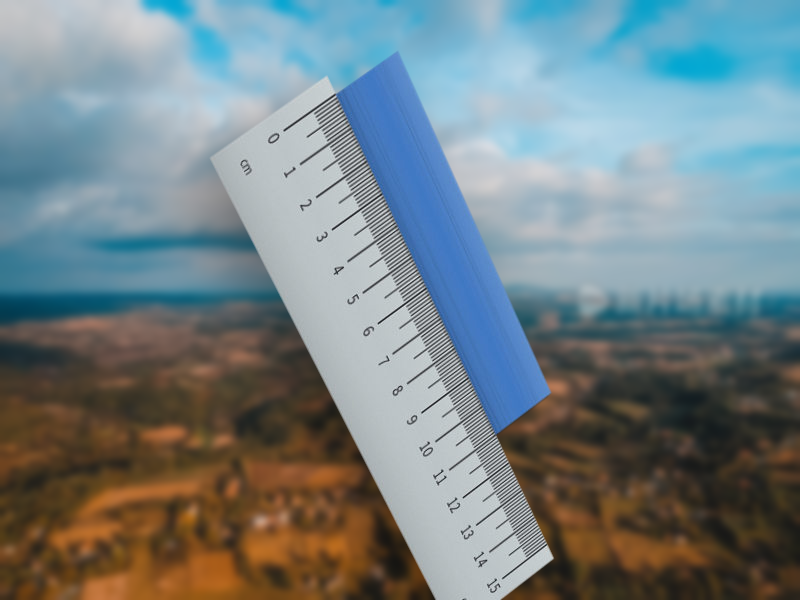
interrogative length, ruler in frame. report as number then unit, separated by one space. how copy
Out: 11 cm
